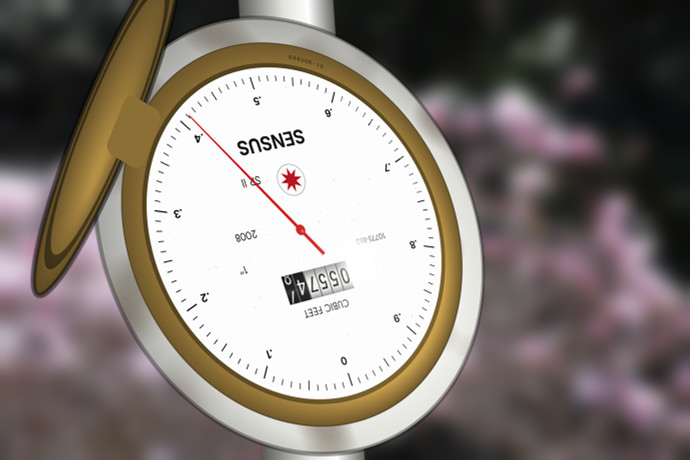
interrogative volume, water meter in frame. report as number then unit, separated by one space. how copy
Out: 55747.41 ft³
